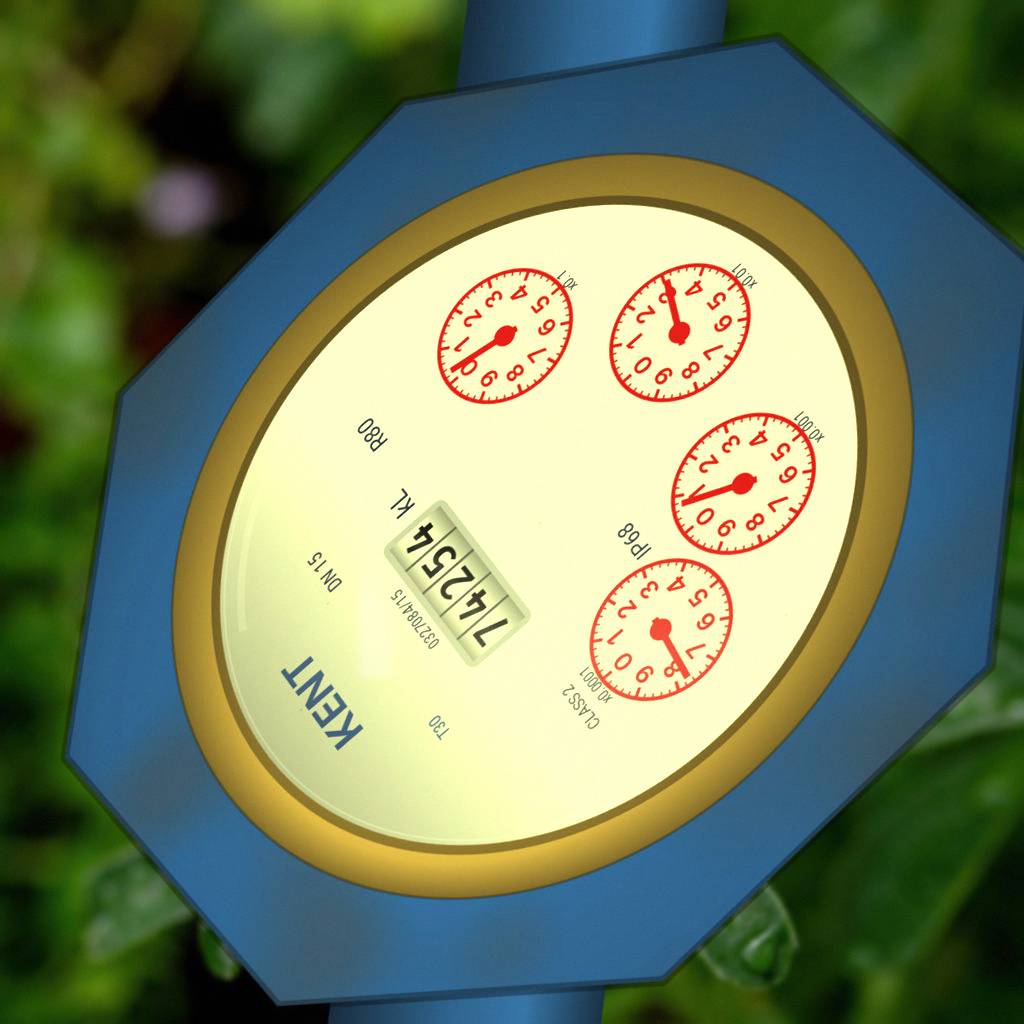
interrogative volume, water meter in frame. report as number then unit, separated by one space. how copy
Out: 74254.0307 kL
